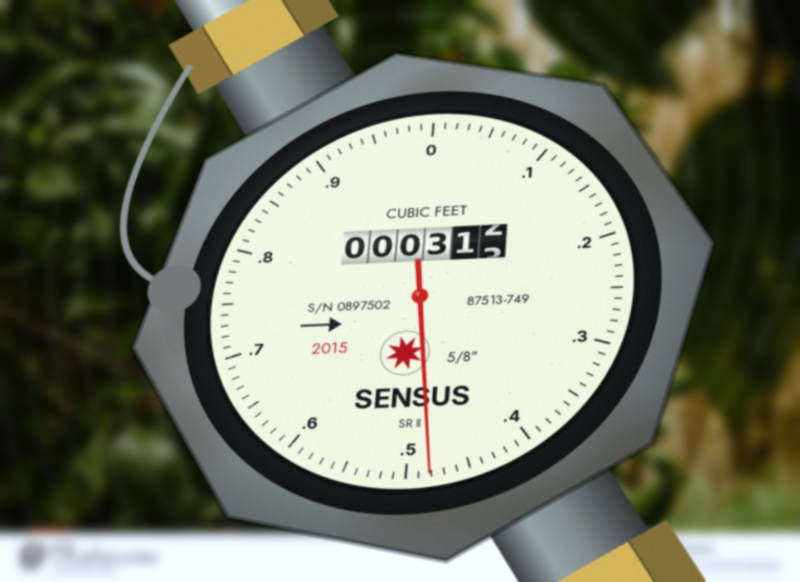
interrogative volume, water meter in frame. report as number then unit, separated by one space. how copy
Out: 312.48 ft³
